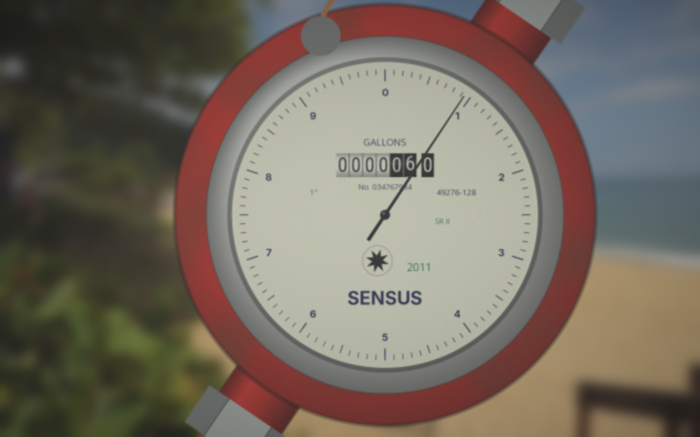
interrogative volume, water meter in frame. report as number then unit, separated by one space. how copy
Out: 60.9 gal
